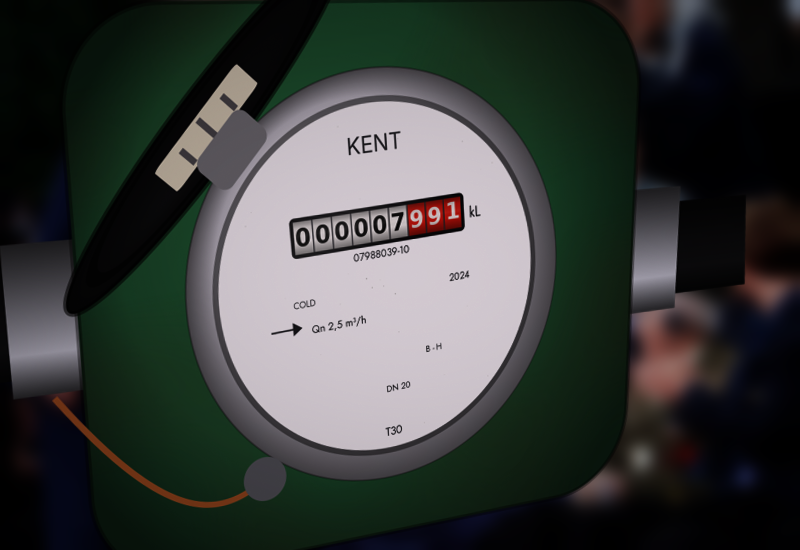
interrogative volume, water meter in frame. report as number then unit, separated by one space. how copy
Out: 7.991 kL
